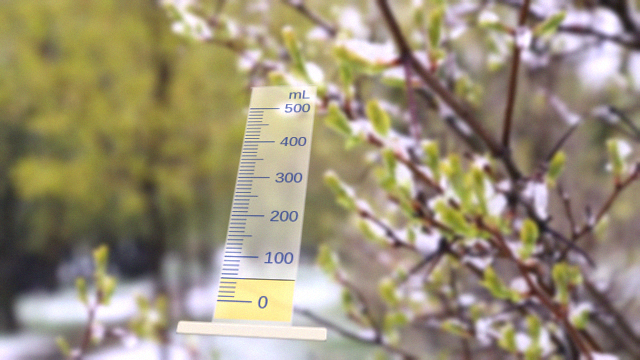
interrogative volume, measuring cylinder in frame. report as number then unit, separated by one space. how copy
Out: 50 mL
